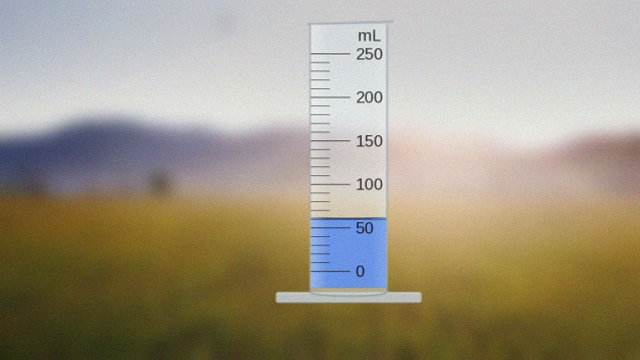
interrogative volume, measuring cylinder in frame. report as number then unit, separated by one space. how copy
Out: 60 mL
